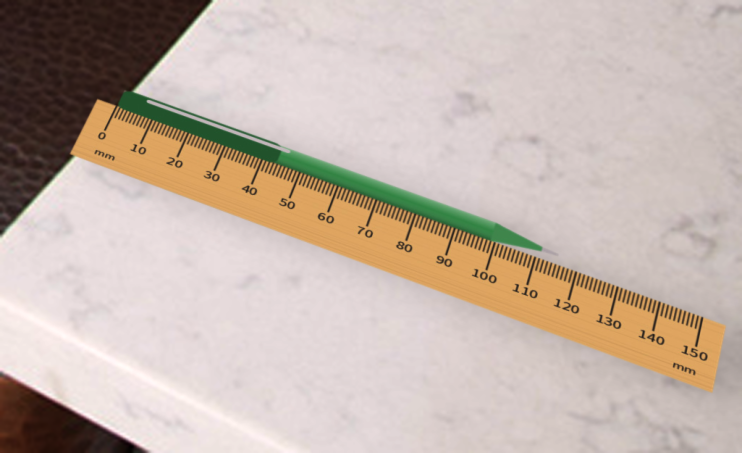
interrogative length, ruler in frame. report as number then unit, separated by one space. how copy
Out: 115 mm
